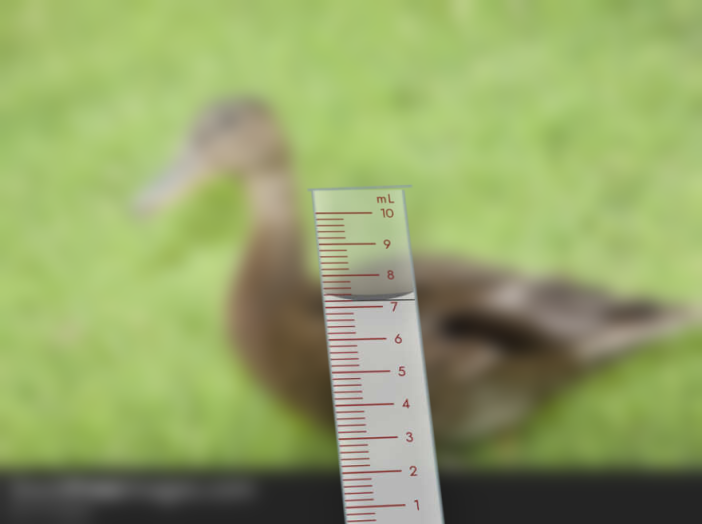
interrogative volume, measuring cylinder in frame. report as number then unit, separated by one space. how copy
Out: 7.2 mL
